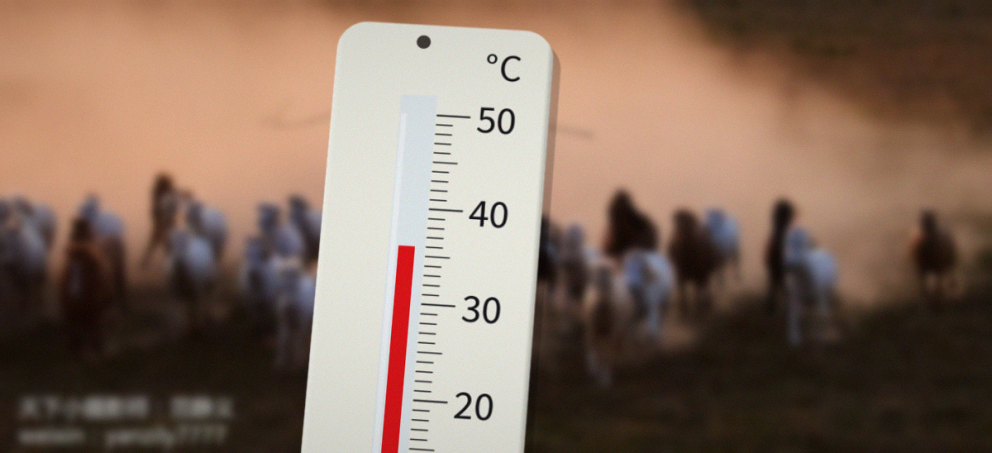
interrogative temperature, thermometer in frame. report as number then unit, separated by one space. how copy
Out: 36 °C
